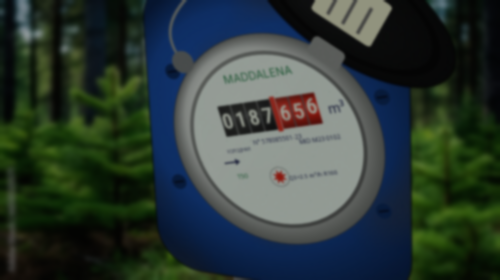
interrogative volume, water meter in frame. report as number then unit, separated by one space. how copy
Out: 187.656 m³
